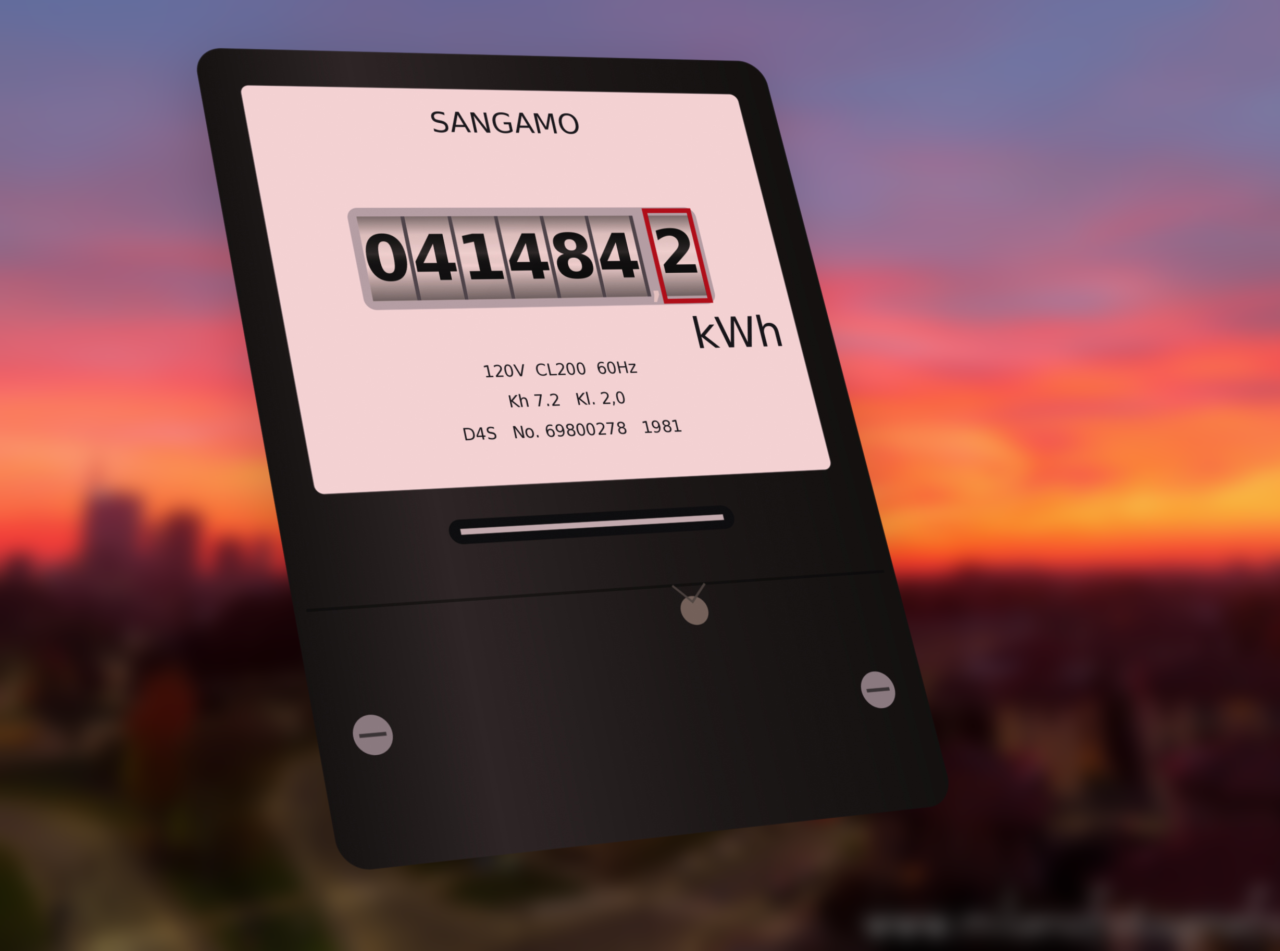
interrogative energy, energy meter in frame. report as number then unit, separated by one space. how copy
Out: 41484.2 kWh
